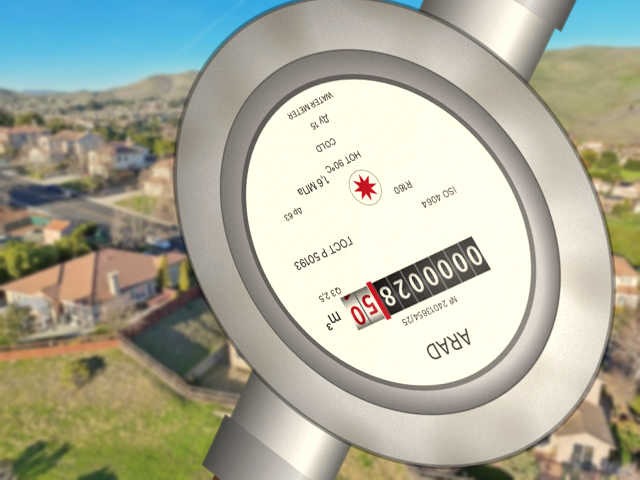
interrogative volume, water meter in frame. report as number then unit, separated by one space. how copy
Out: 28.50 m³
